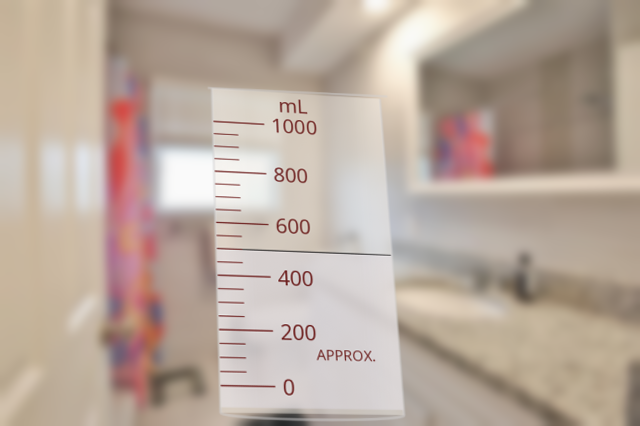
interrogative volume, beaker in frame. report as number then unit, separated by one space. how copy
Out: 500 mL
